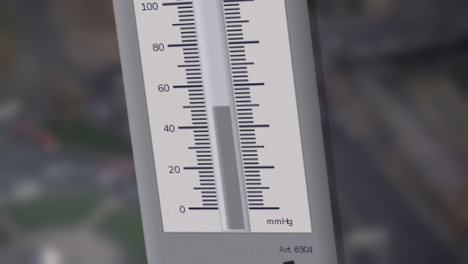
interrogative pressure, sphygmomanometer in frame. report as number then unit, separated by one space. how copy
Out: 50 mmHg
